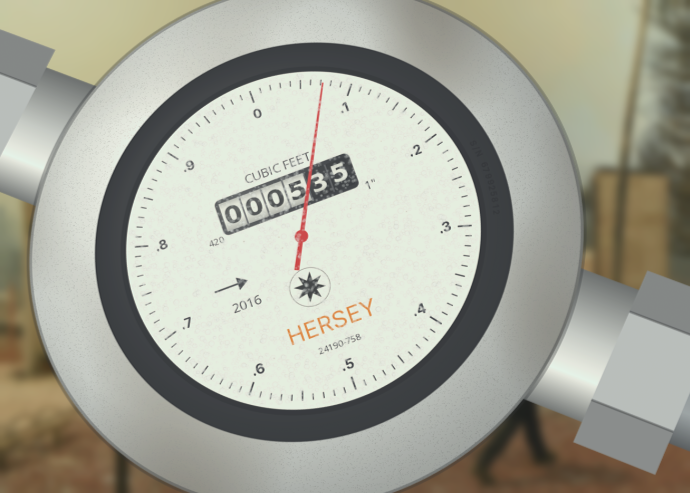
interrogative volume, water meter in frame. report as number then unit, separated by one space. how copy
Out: 535.07 ft³
